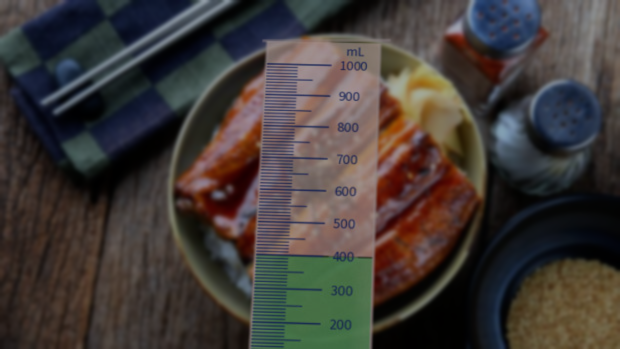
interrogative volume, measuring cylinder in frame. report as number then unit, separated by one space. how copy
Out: 400 mL
